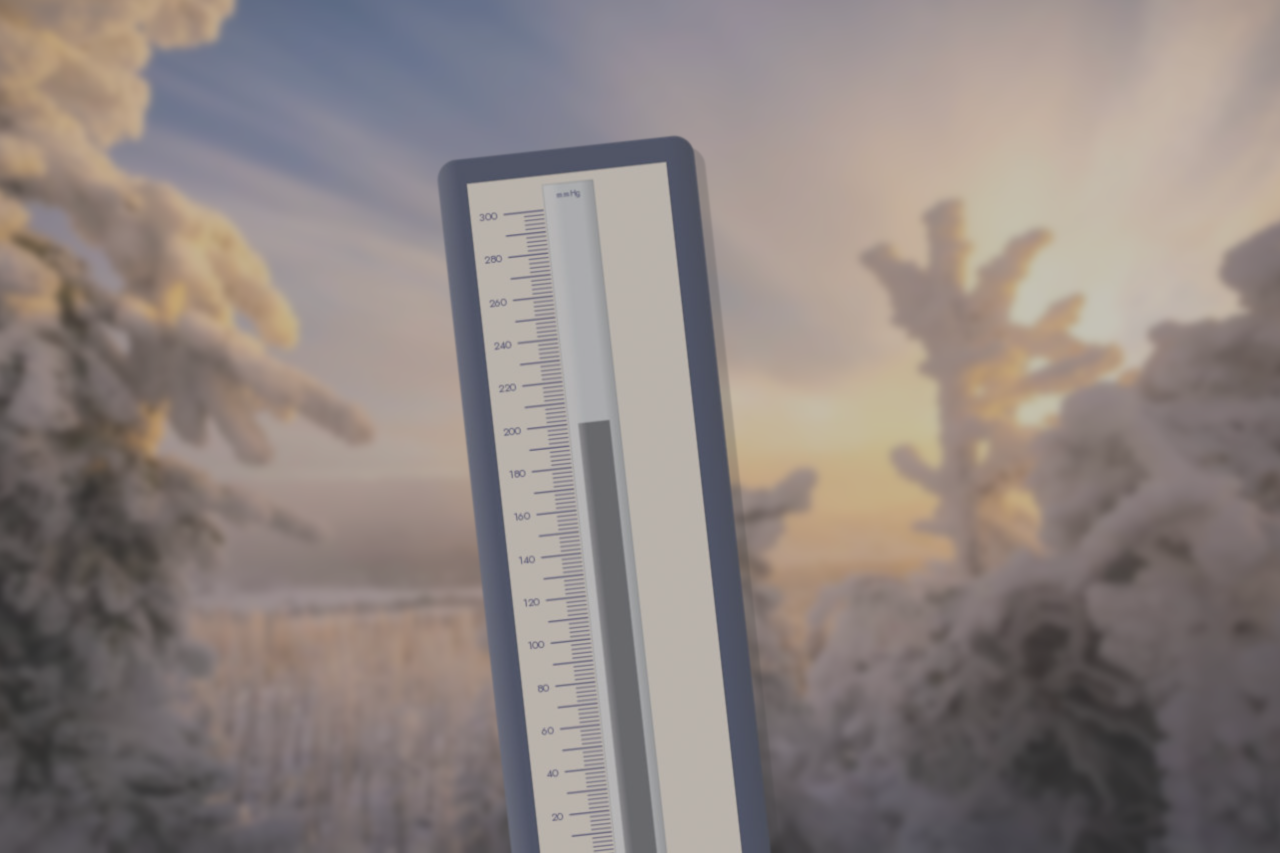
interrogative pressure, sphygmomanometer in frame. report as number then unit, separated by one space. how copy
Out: 200 mmHg
